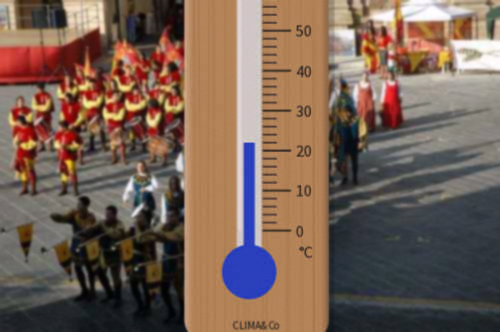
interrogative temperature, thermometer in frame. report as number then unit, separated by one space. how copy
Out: 22 °C
